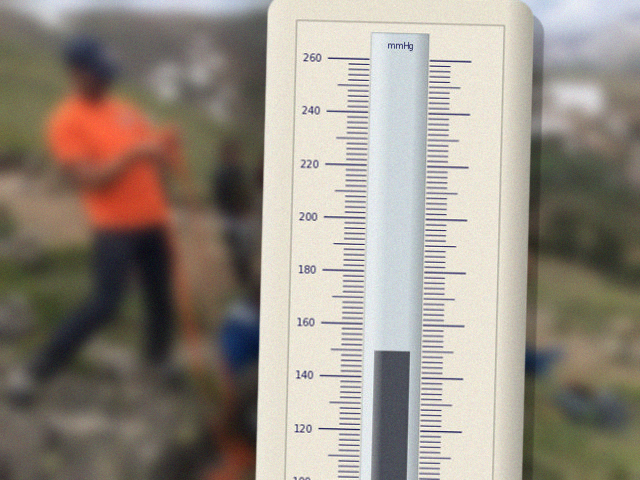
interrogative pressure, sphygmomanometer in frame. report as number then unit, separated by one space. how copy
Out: 150 mmHg
